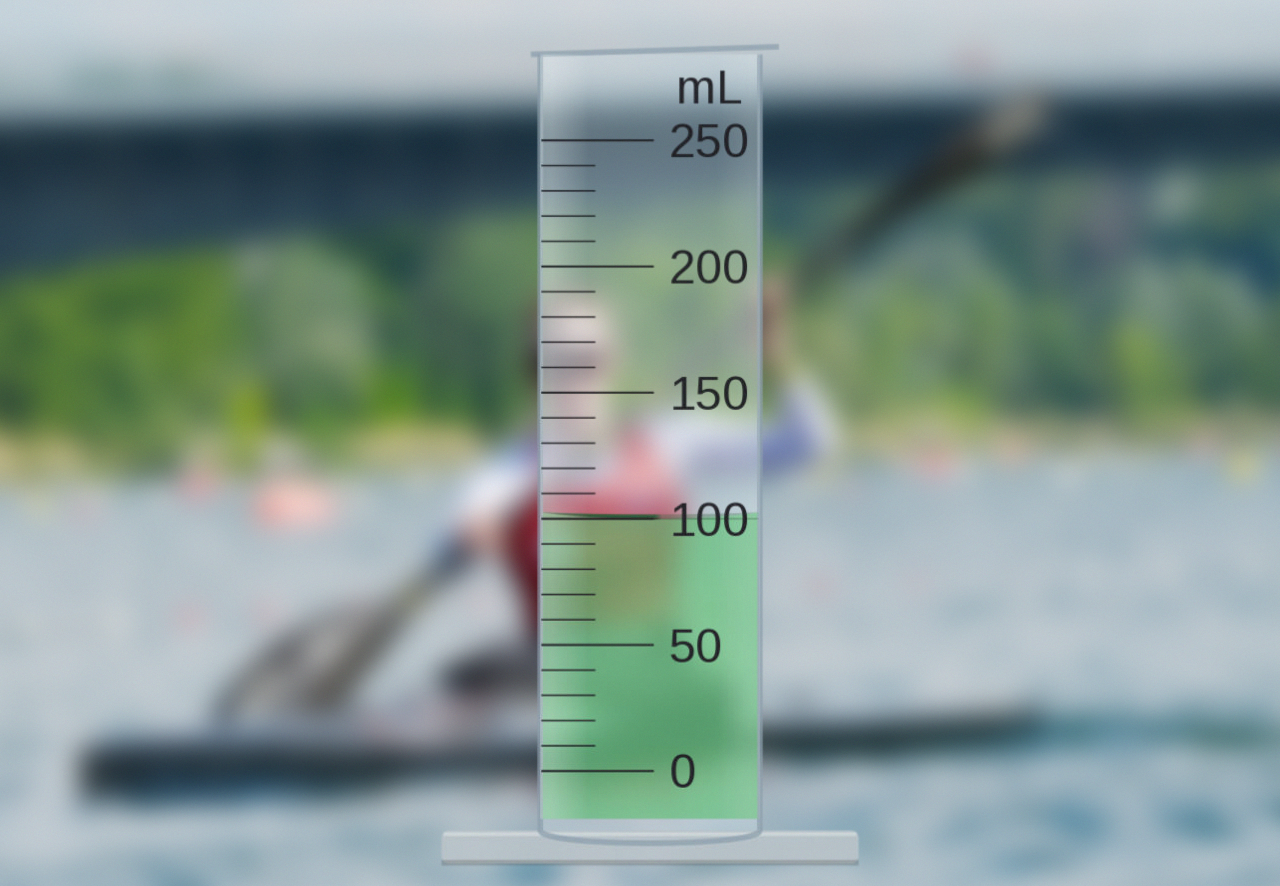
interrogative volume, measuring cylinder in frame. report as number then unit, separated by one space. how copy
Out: 100 mL
